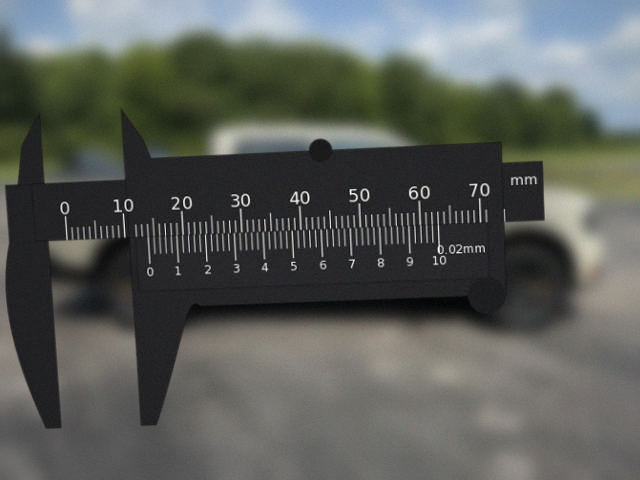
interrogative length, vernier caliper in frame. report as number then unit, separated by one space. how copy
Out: 14.0 mm
